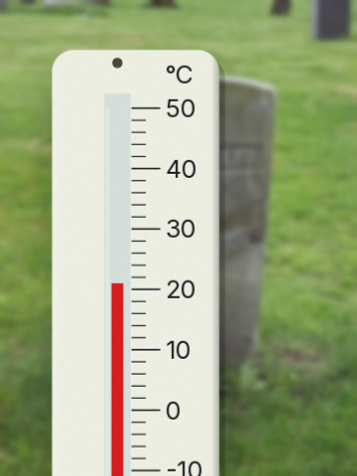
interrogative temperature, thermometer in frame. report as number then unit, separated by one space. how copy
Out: 21 °C
